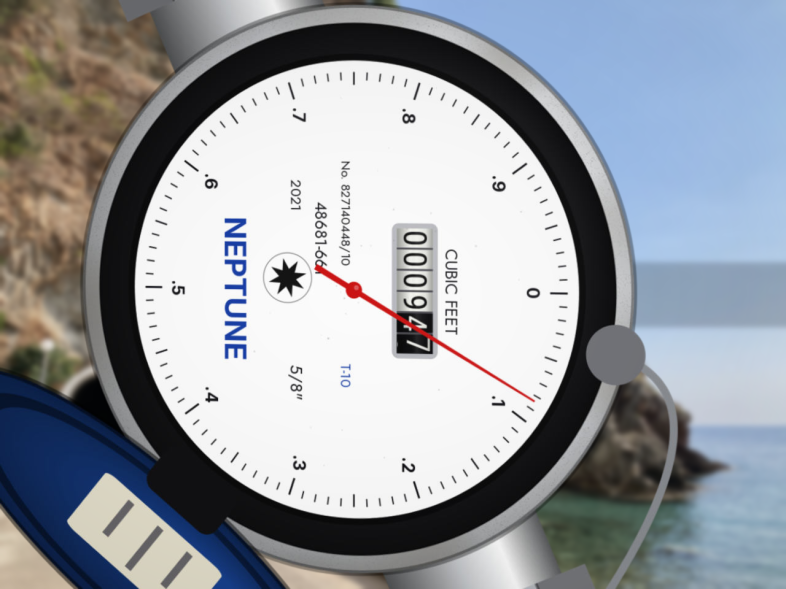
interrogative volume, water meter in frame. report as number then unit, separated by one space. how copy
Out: 947.08 ft³
